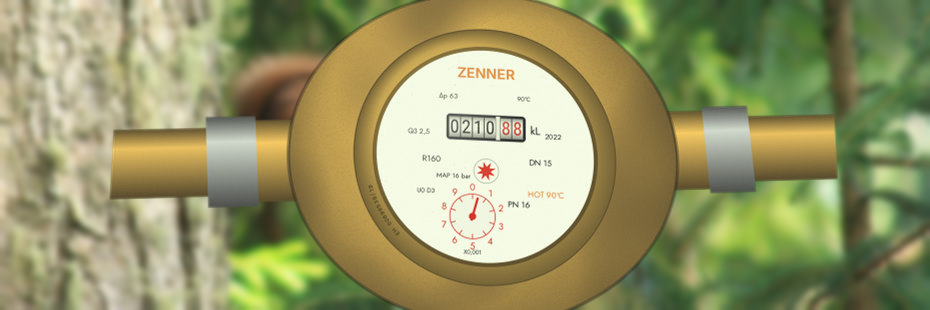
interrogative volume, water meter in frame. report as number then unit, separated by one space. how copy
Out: 210.880 kL
